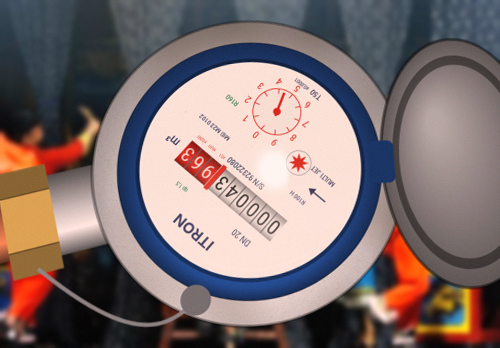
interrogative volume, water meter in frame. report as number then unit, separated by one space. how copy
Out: 43.9634 m³
